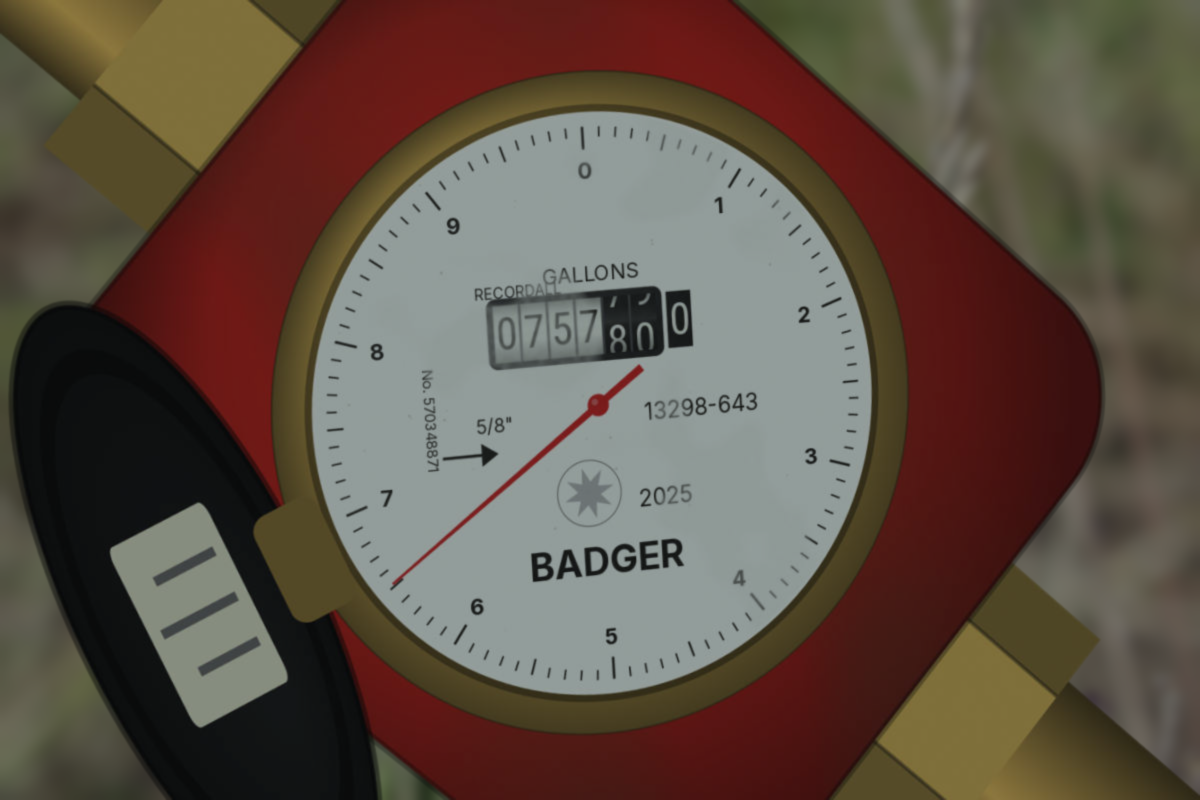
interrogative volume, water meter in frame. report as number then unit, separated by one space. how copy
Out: 757796.5 gal
